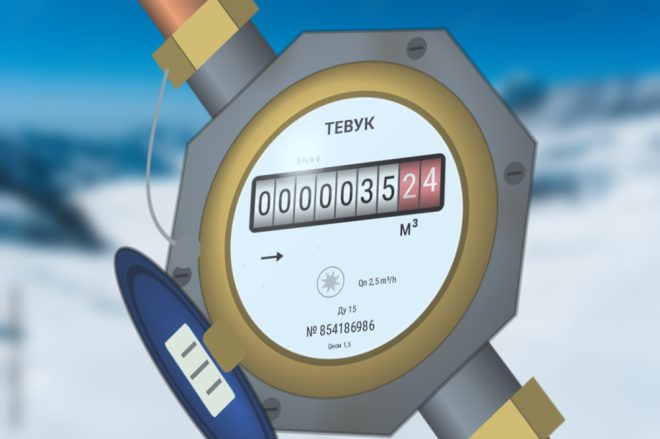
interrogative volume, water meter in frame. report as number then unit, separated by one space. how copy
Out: 35.24 m³
